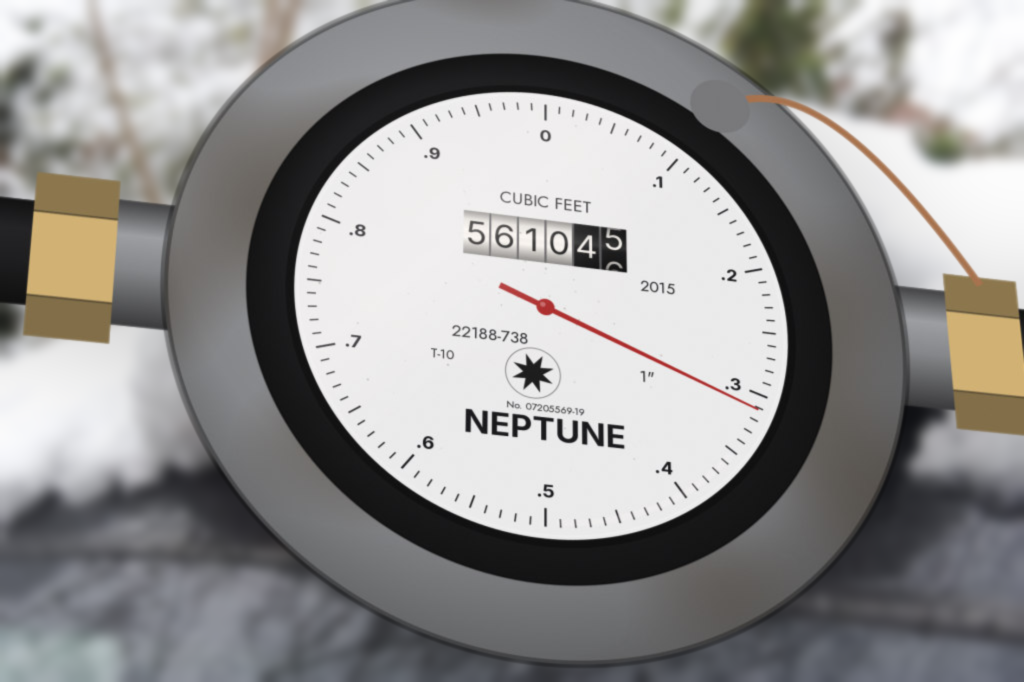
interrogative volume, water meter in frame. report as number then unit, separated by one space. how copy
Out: 561045.31 ft³
